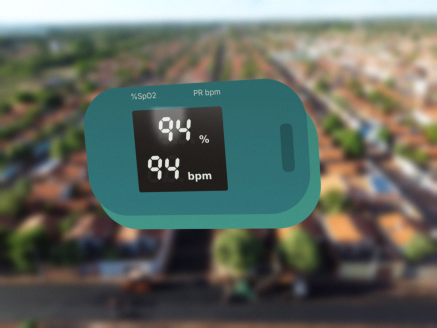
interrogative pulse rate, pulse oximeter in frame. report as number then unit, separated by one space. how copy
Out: 94 bpm
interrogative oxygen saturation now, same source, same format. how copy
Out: 94 %
